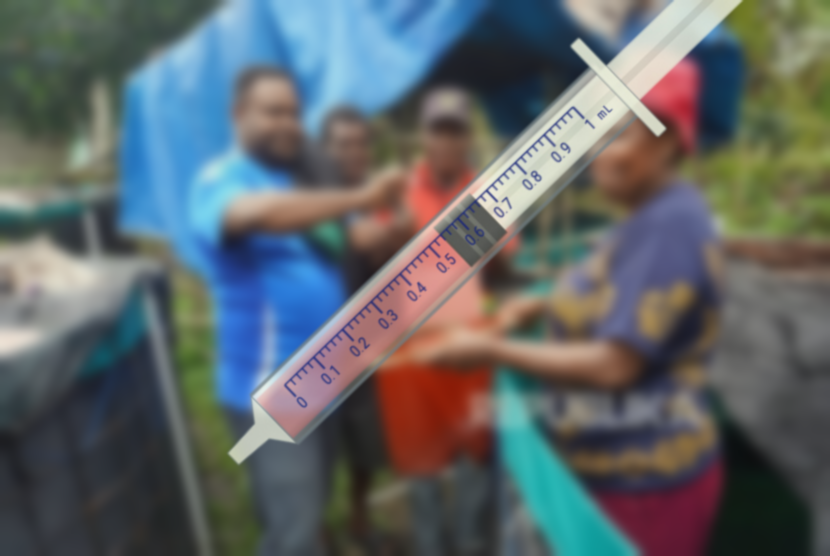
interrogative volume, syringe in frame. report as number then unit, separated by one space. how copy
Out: 0.54 mL
